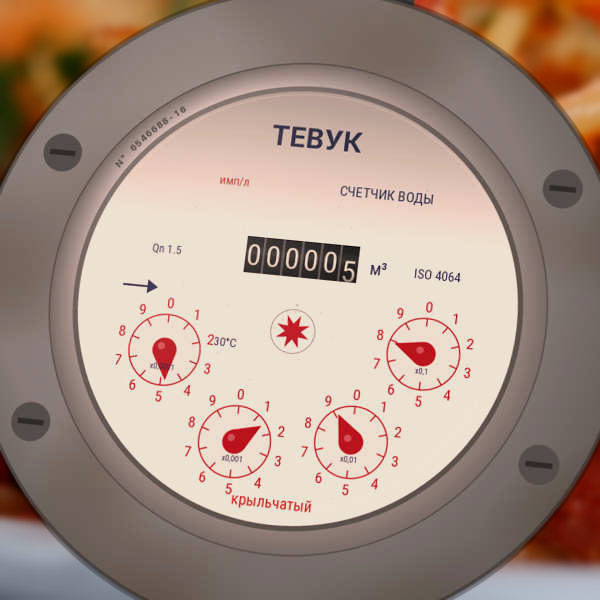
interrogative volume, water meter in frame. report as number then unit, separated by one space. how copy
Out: 4.7914 m³
